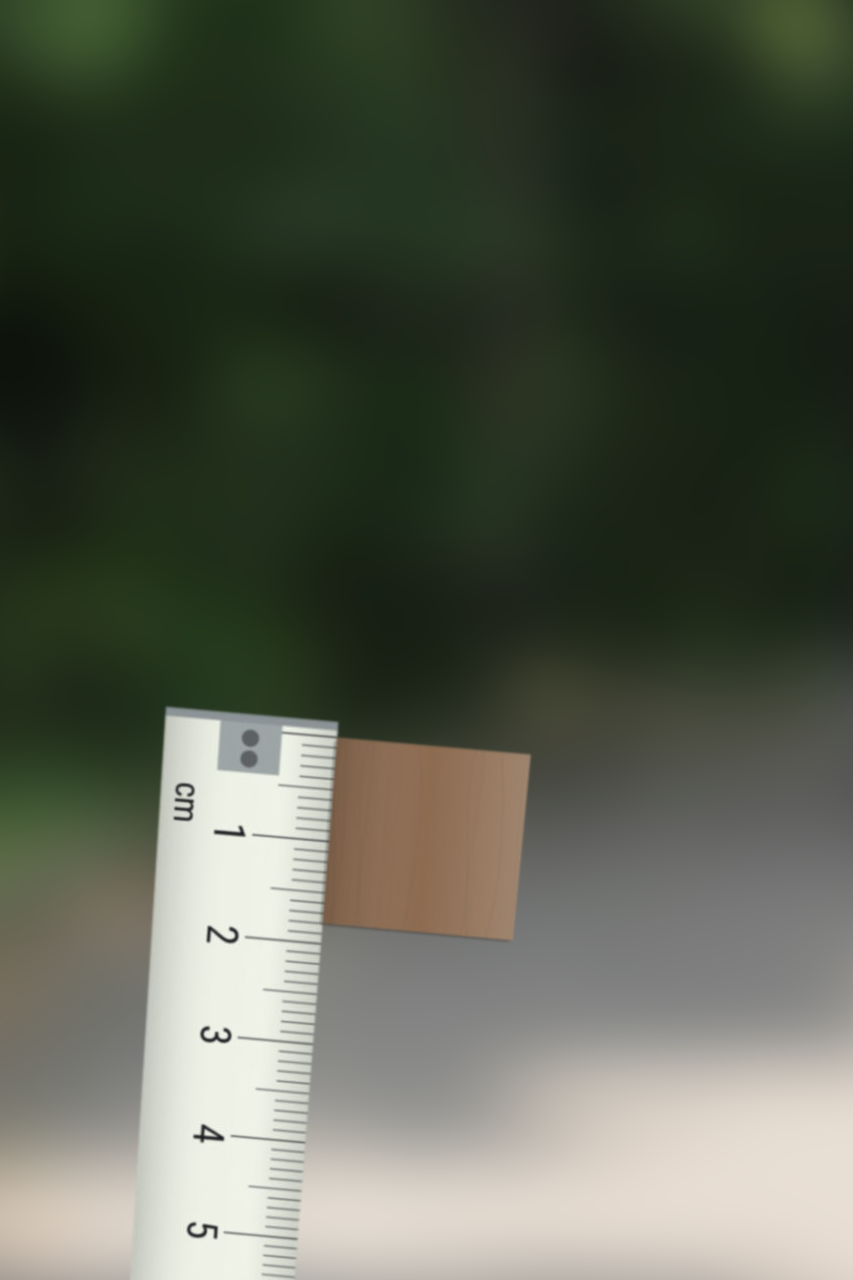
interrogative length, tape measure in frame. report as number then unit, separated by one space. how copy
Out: 1.8 cm
